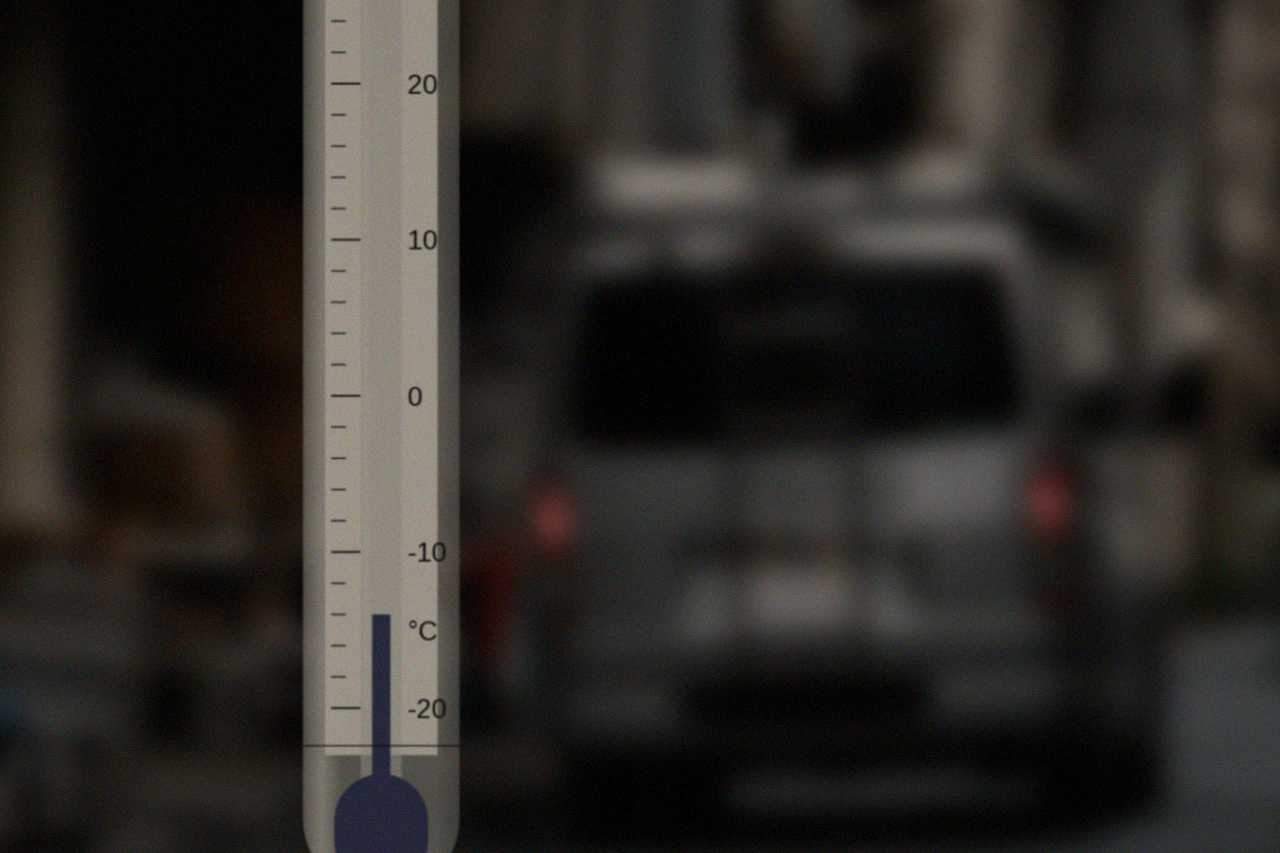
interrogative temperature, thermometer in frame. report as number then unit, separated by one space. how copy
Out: -14 °C
